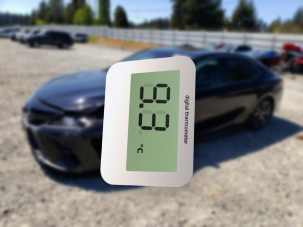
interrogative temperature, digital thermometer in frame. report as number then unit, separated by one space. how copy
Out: 9.3 °C
